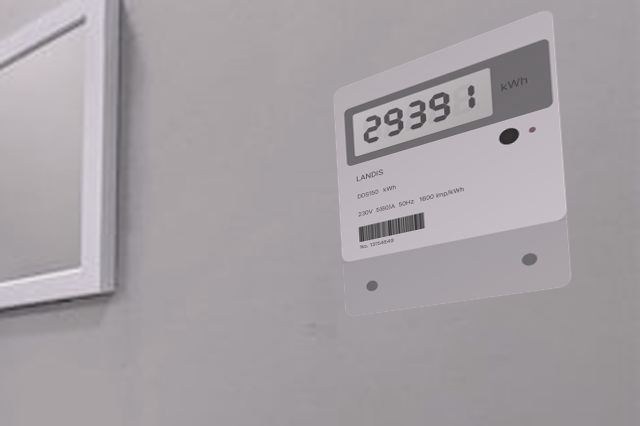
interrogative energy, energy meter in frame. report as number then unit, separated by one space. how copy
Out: 29391 kWh
